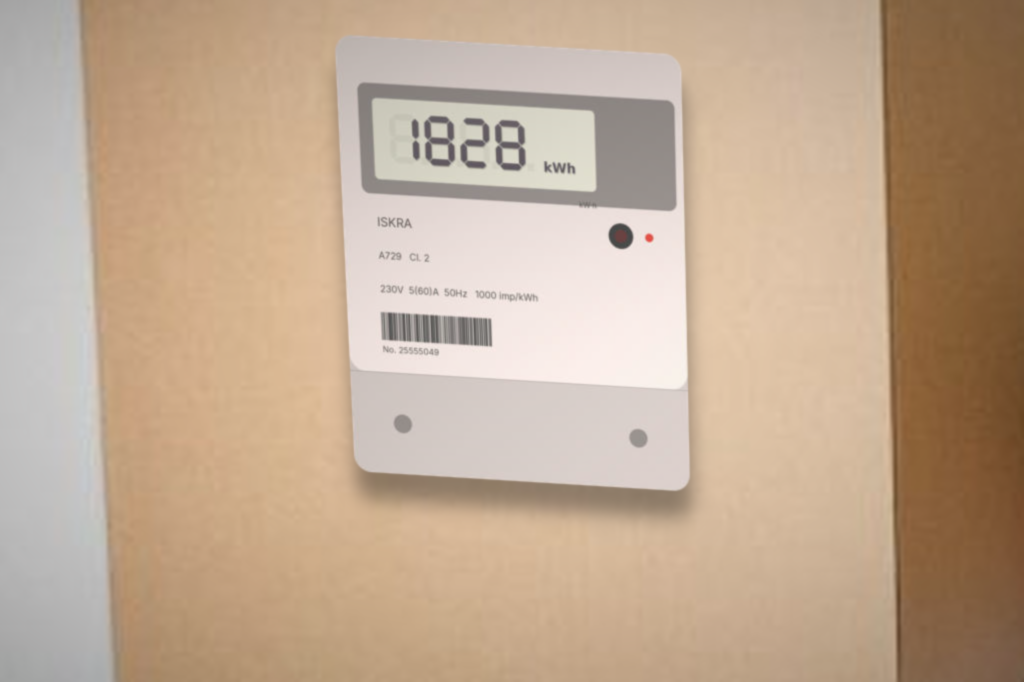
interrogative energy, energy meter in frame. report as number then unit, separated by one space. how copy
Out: 1828 kWh
